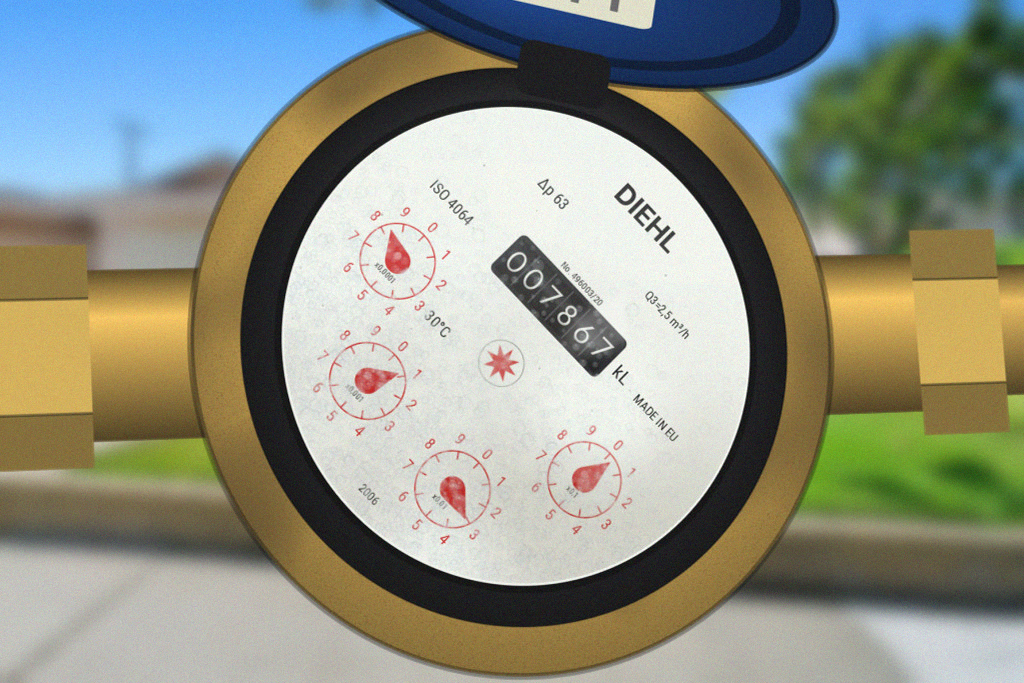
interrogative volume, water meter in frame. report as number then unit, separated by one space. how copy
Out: 7867.0308 kL
